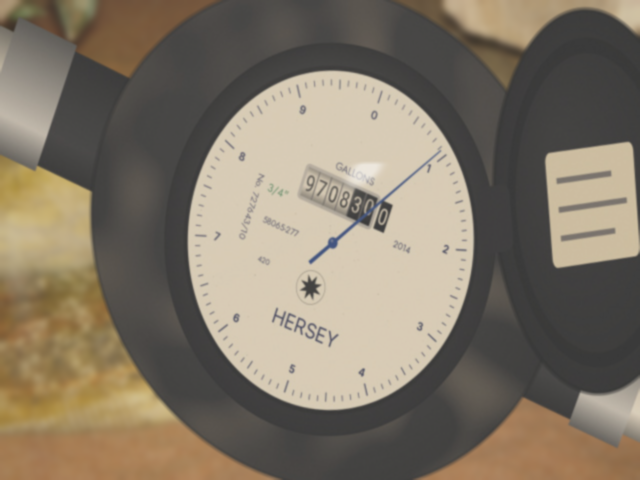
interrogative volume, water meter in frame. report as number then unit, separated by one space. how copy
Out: 9708300.9 gal
